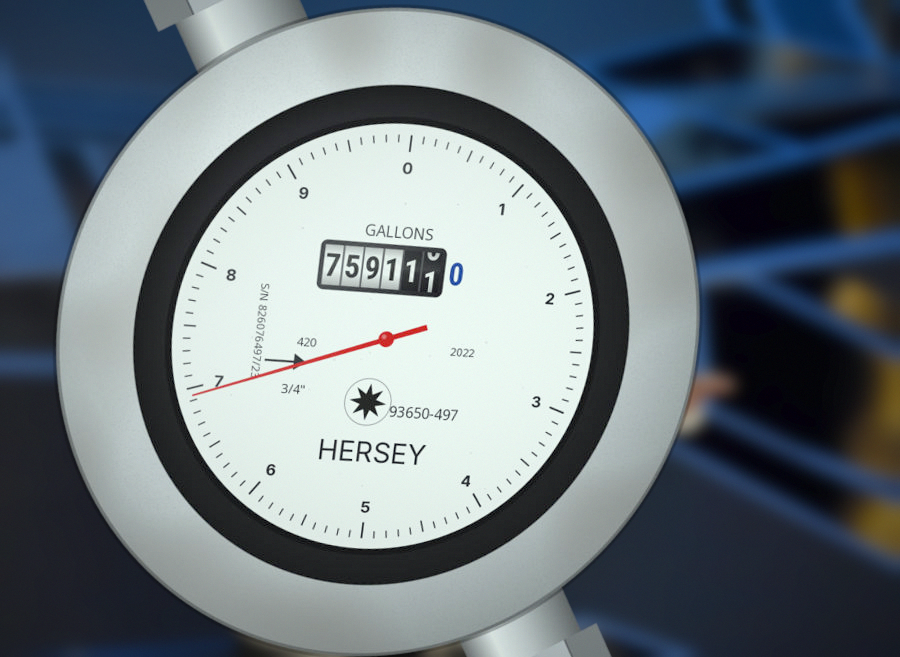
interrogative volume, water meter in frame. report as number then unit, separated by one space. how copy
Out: 7591106.9 gal
